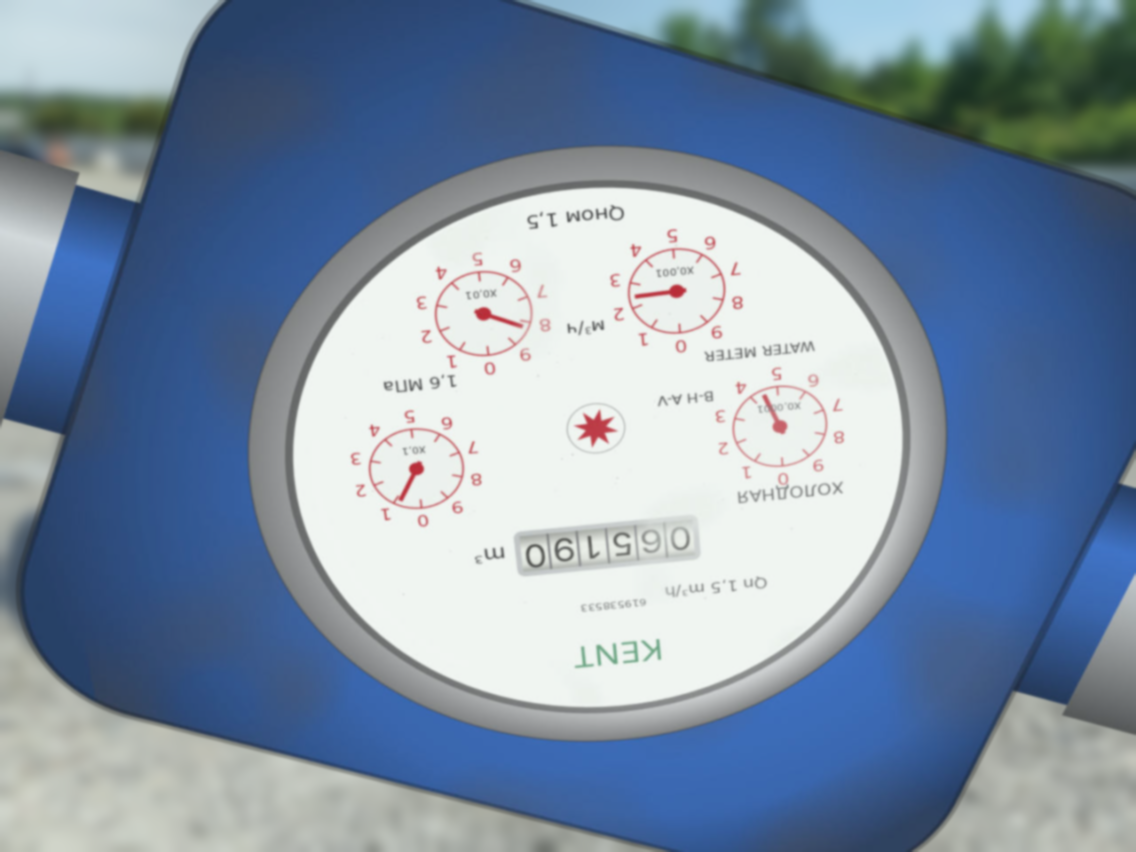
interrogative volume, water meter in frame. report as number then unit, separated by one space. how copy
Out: 65190.0824 m³
